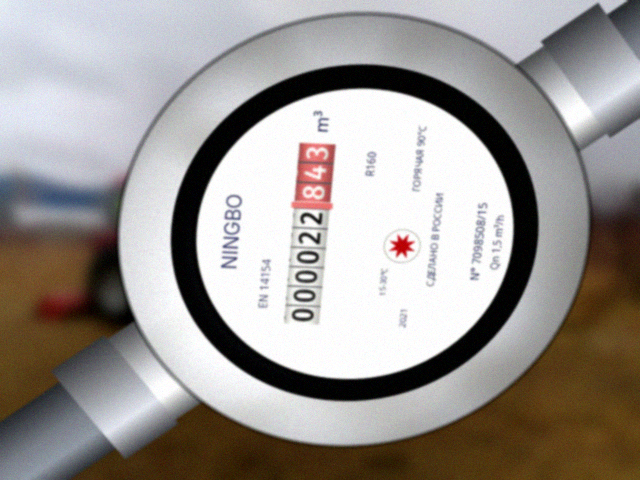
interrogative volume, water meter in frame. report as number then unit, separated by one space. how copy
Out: 22.843 m³
